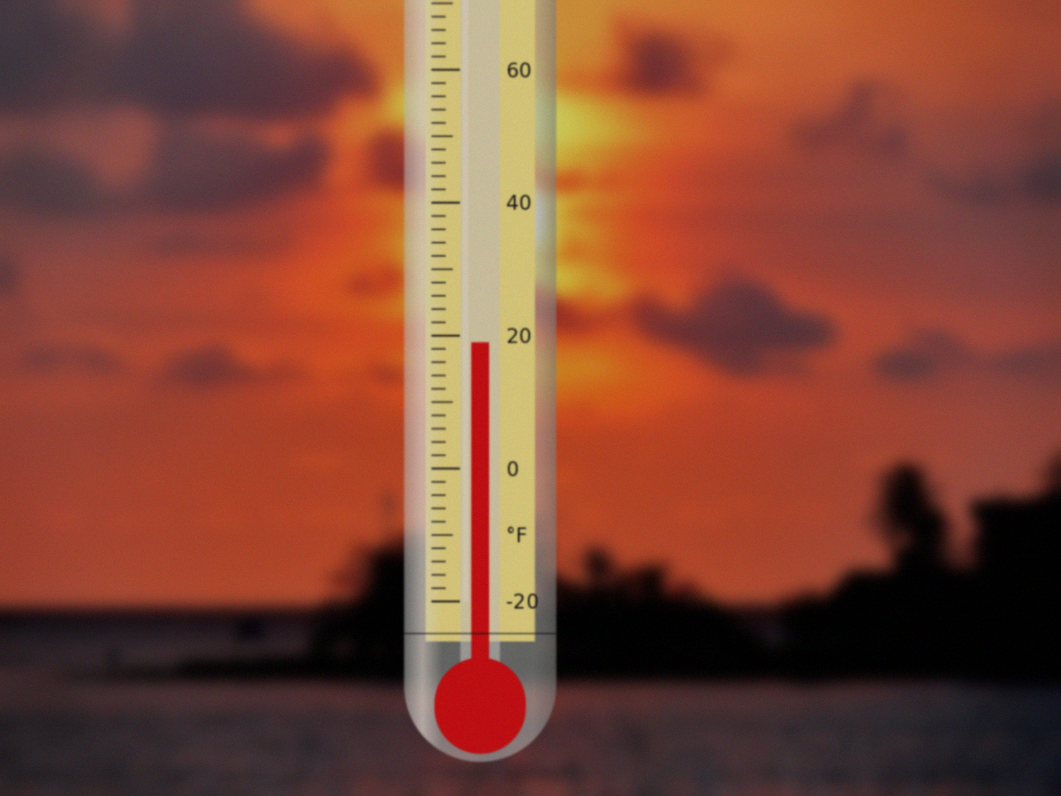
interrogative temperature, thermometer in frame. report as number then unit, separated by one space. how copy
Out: 19 °F
